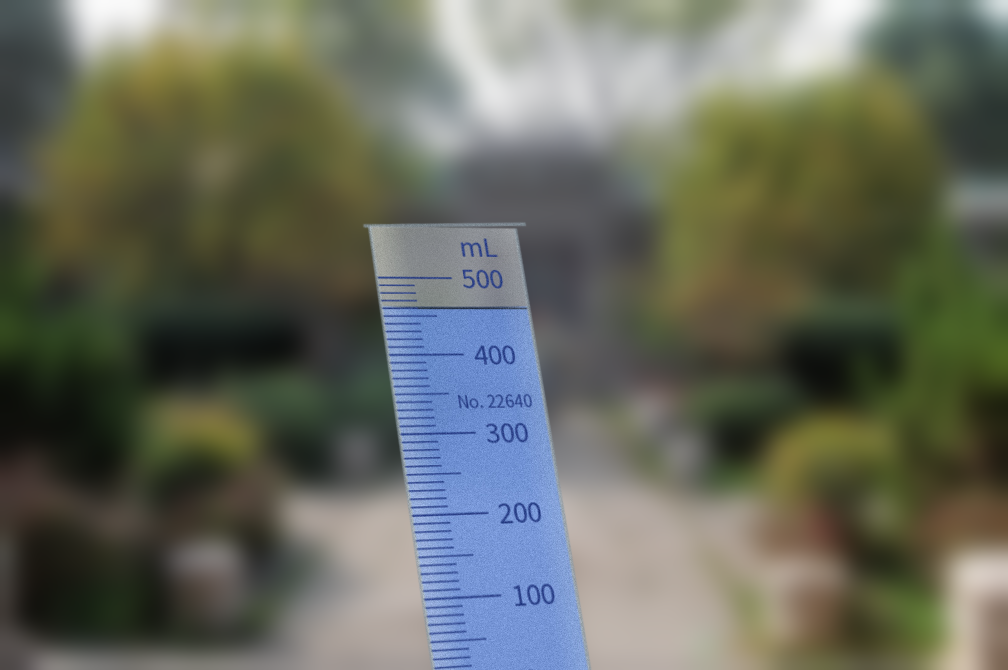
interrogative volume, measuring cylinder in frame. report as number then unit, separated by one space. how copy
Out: 460 mL
